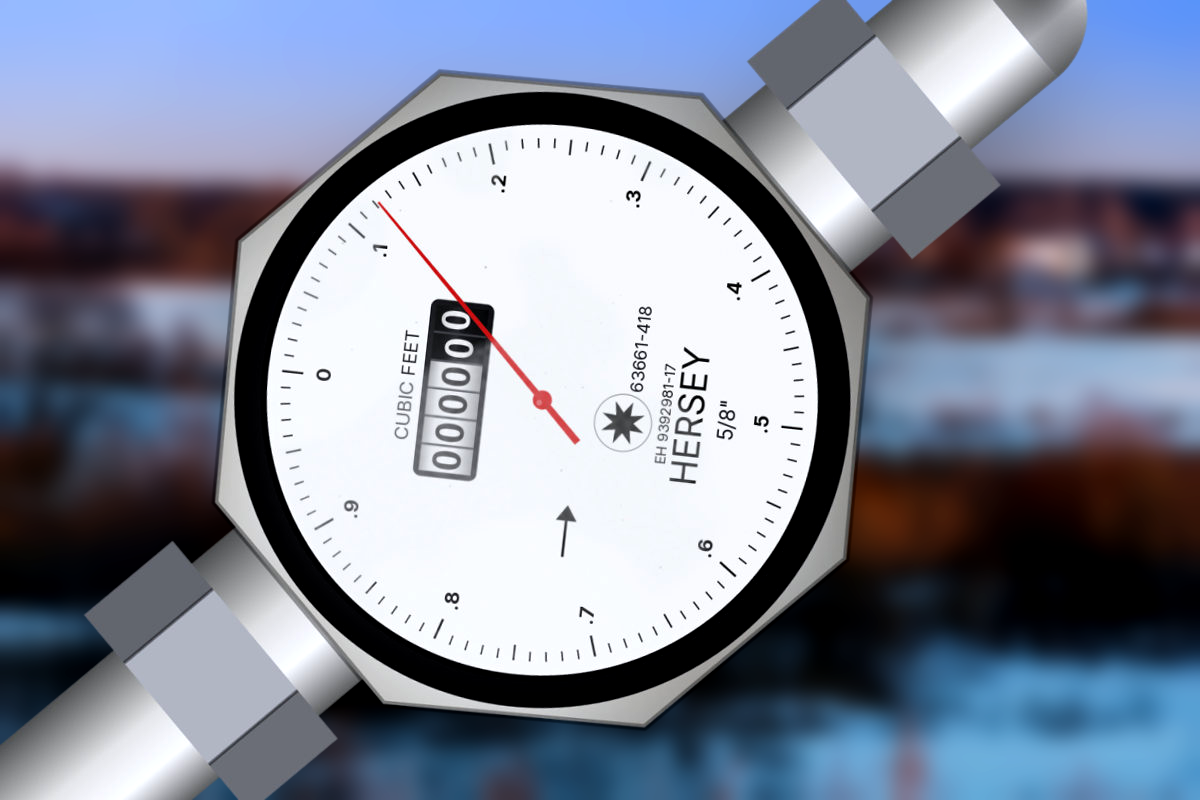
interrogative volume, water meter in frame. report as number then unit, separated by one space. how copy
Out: 0.12 ft³
